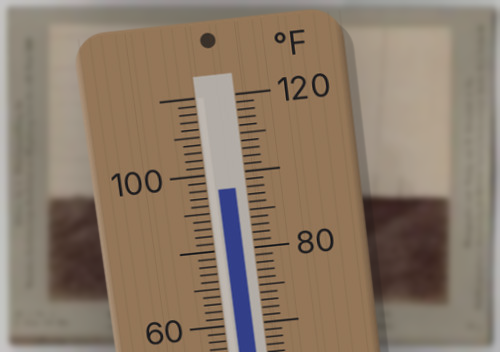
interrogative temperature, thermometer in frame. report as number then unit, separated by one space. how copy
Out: 96 °F
